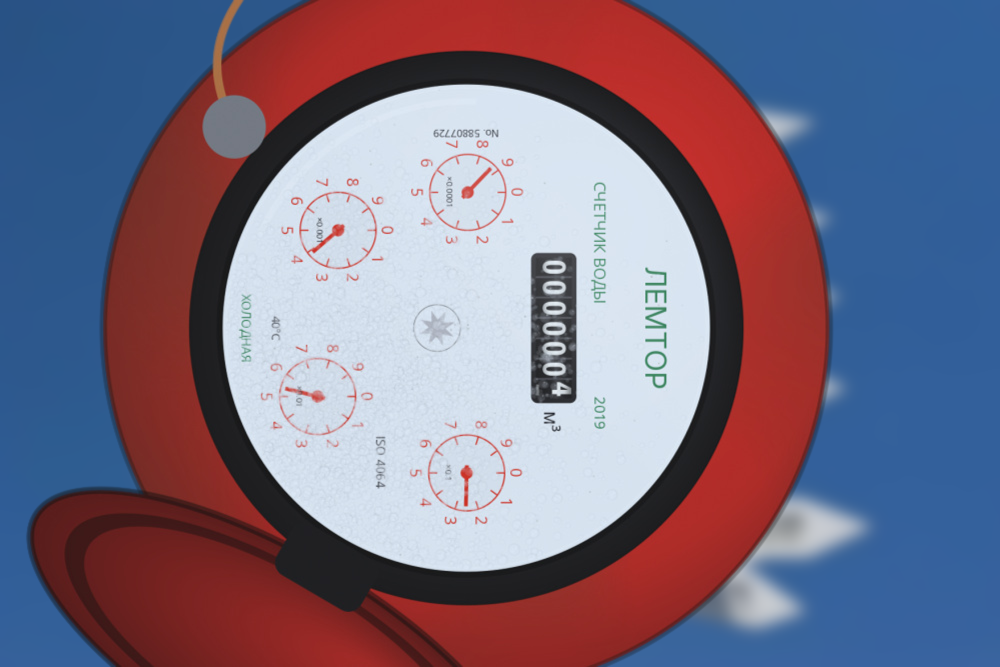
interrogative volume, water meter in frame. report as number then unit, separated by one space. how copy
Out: 4.2538 m³
